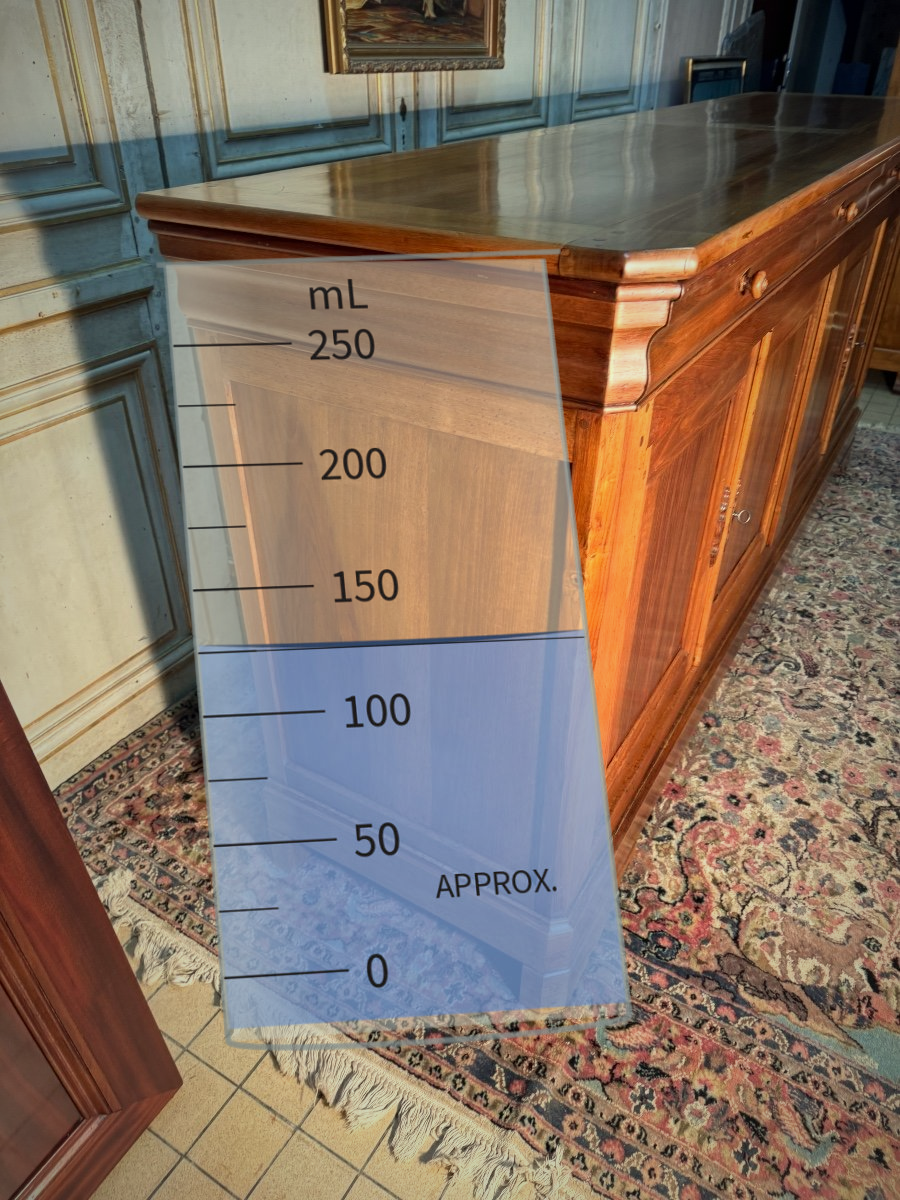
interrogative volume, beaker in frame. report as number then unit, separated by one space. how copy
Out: 125 mL
